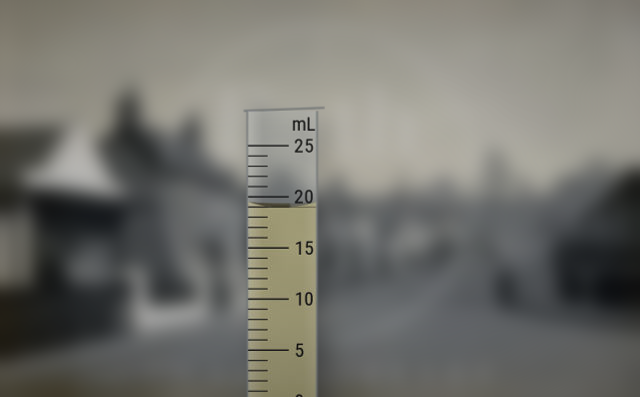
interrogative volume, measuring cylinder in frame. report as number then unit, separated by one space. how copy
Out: 19 mL
